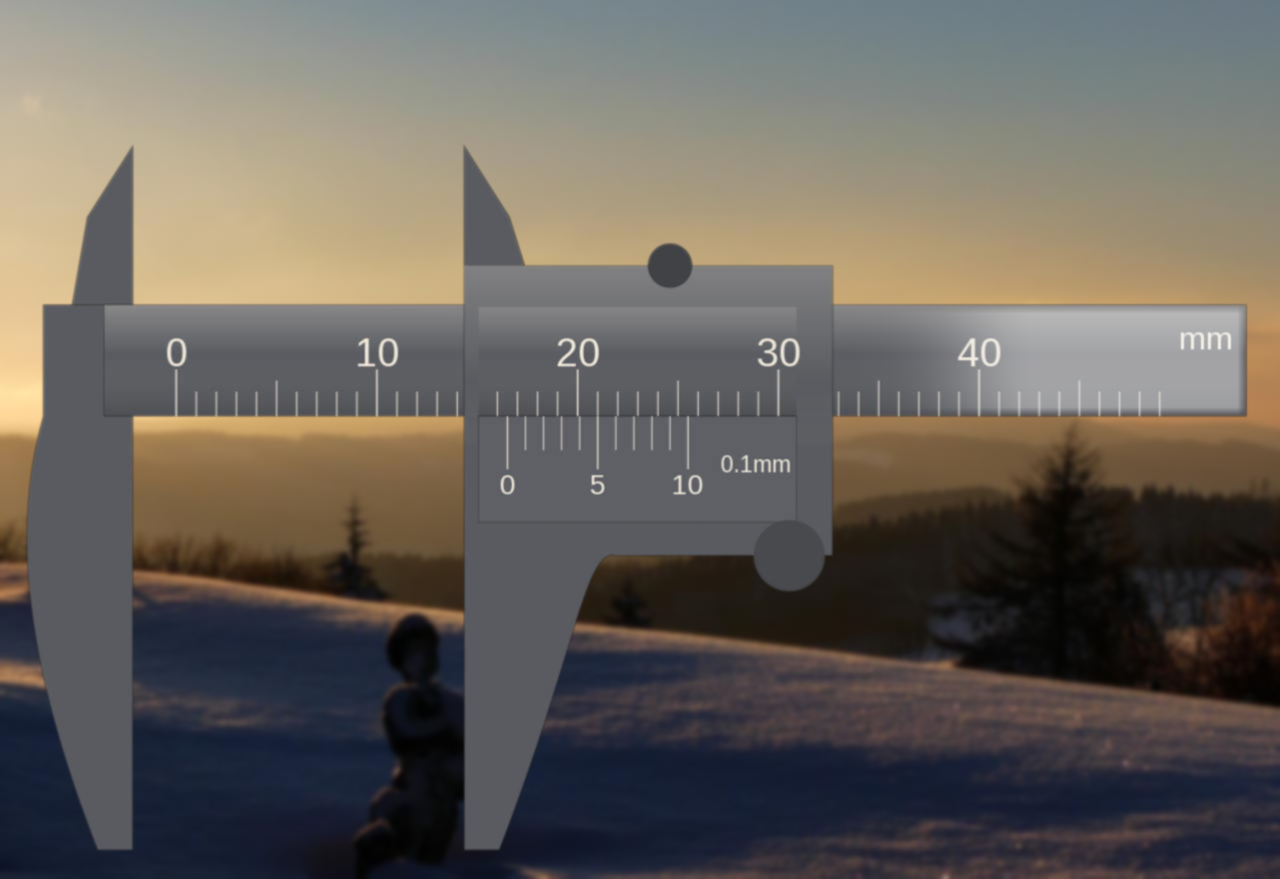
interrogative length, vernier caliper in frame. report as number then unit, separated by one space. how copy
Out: 16.5 mm
